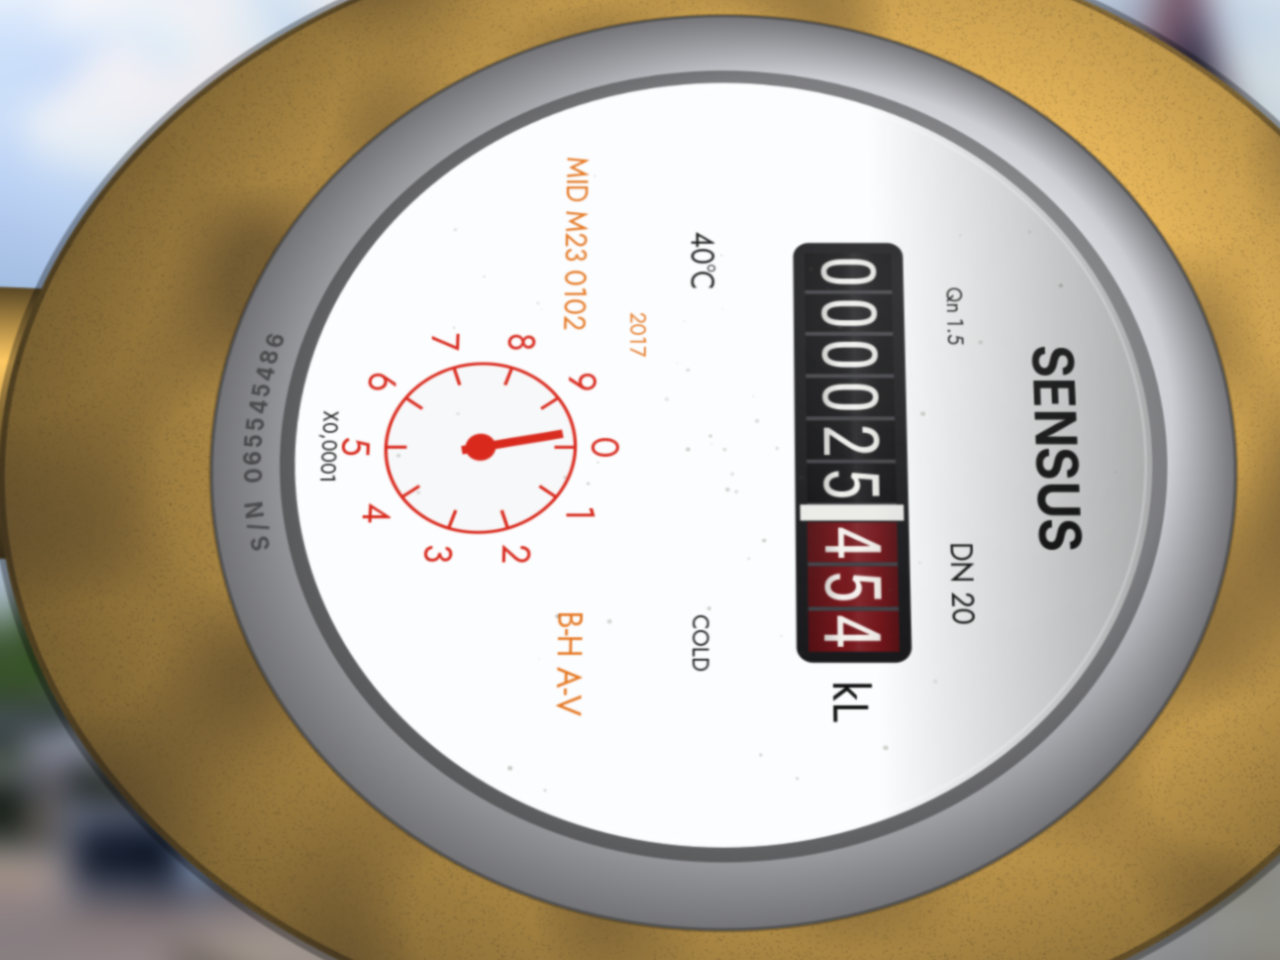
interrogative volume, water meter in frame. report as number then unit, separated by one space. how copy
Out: 25.4539 kL
